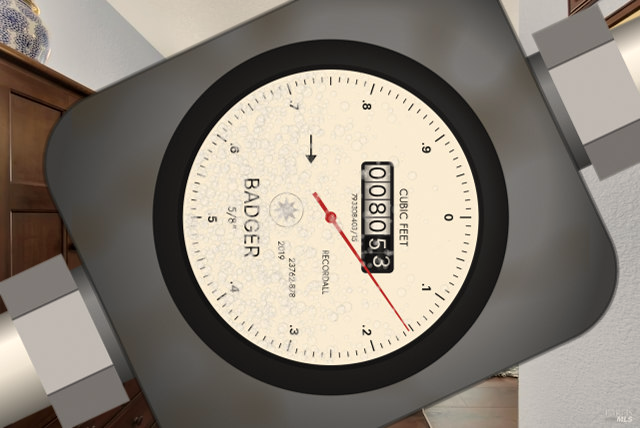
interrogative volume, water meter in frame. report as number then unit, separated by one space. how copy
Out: 8053.15 ft³
